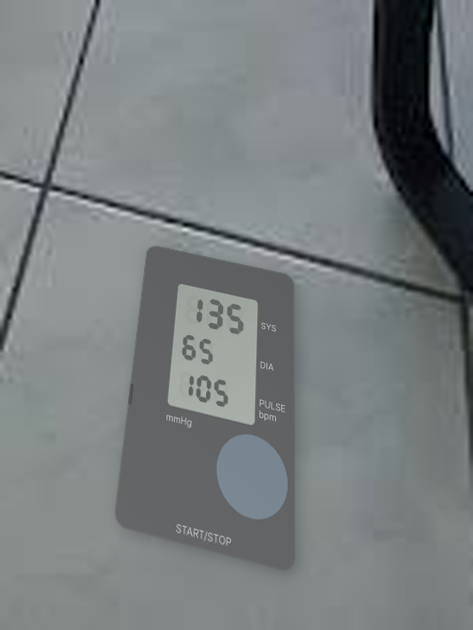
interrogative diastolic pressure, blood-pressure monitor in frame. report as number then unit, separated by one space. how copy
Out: 65 mmHg
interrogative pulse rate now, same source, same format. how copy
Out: 105 bpm
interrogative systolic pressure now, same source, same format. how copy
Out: 135 mmHg
